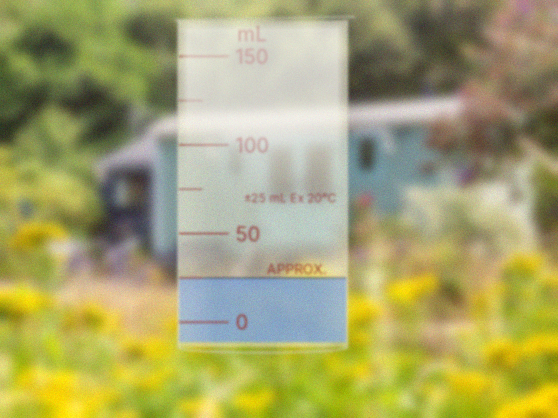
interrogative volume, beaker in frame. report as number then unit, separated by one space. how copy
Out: 25 mL
